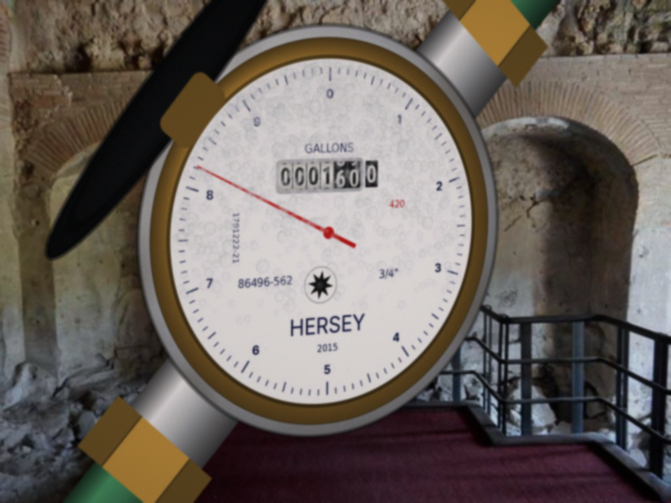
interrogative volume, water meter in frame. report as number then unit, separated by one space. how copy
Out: 1598.2 gal
